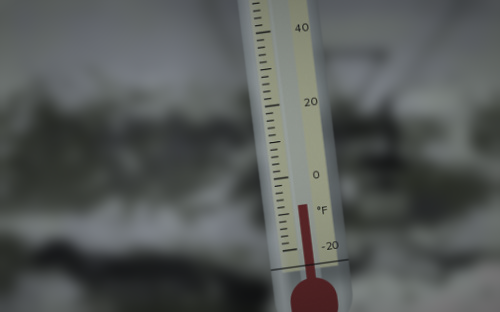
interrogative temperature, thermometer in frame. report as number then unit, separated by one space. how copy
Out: -8 °F
